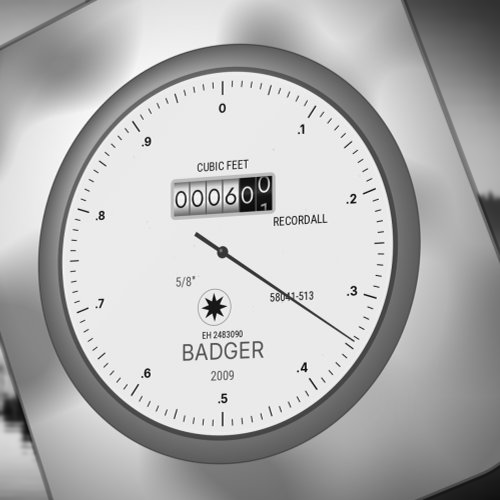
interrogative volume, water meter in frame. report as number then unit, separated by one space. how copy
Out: 600.34 ft³
